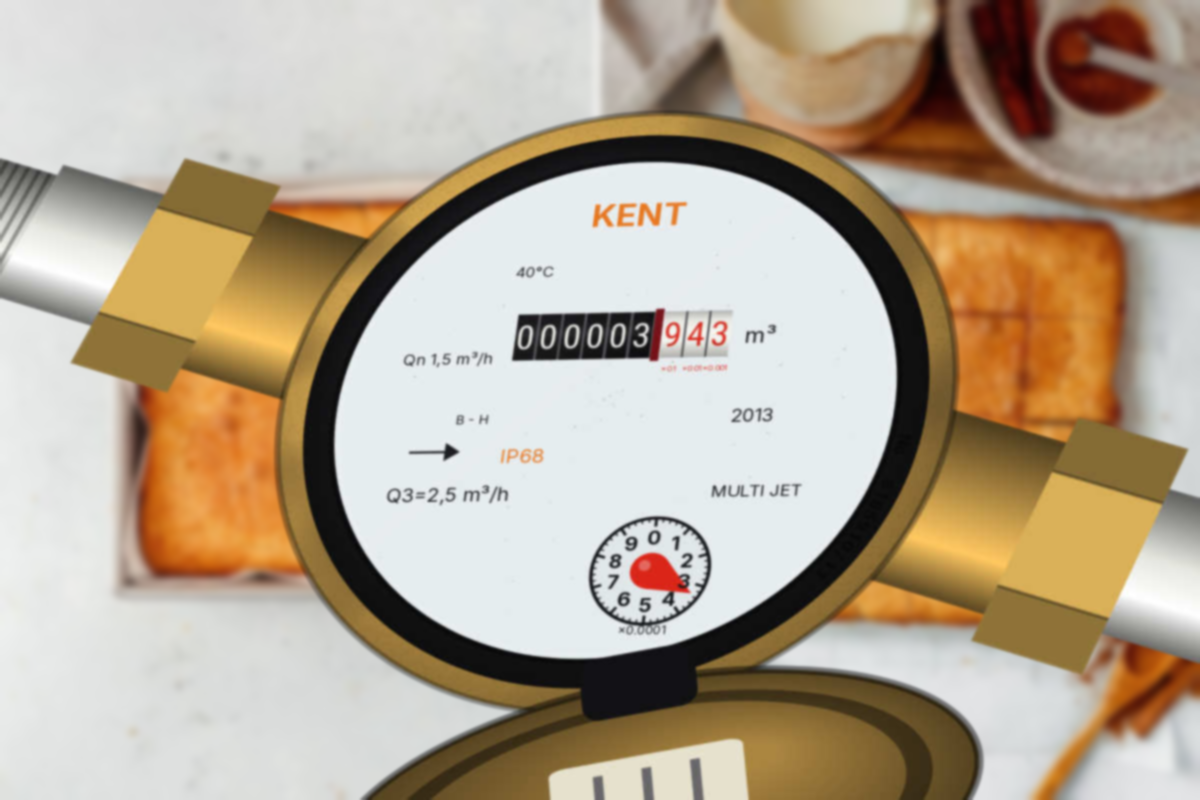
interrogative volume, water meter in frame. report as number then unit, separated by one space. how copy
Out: 3.9433 m³
